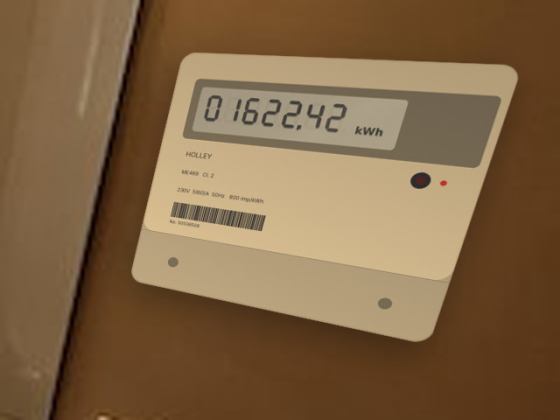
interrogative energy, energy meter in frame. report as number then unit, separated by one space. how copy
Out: 1622.42 kWh
